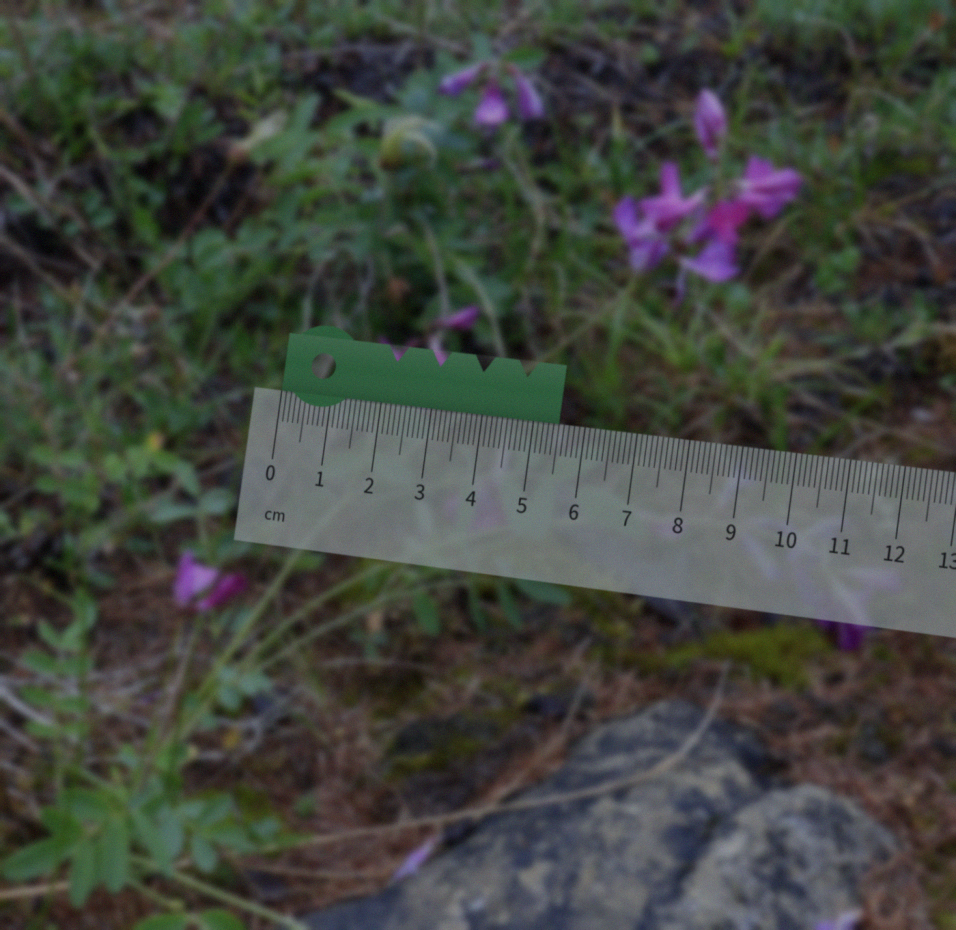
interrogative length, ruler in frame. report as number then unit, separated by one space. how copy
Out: 5.5 cm
